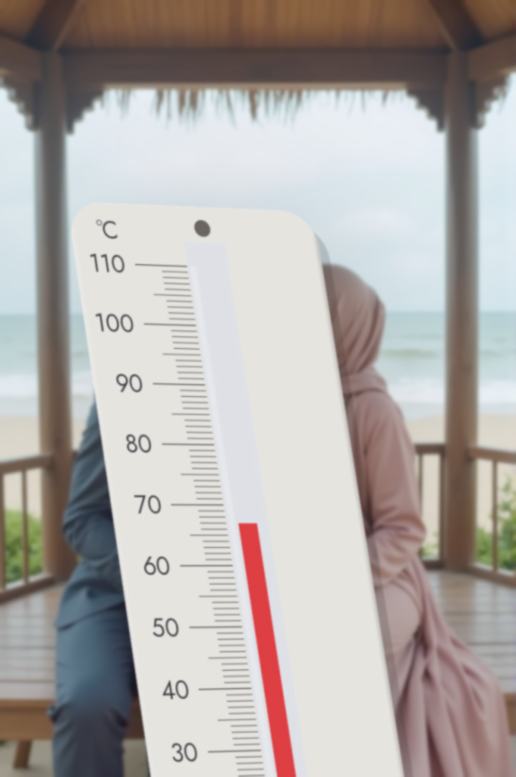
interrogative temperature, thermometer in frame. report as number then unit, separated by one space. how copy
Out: 67 °C
